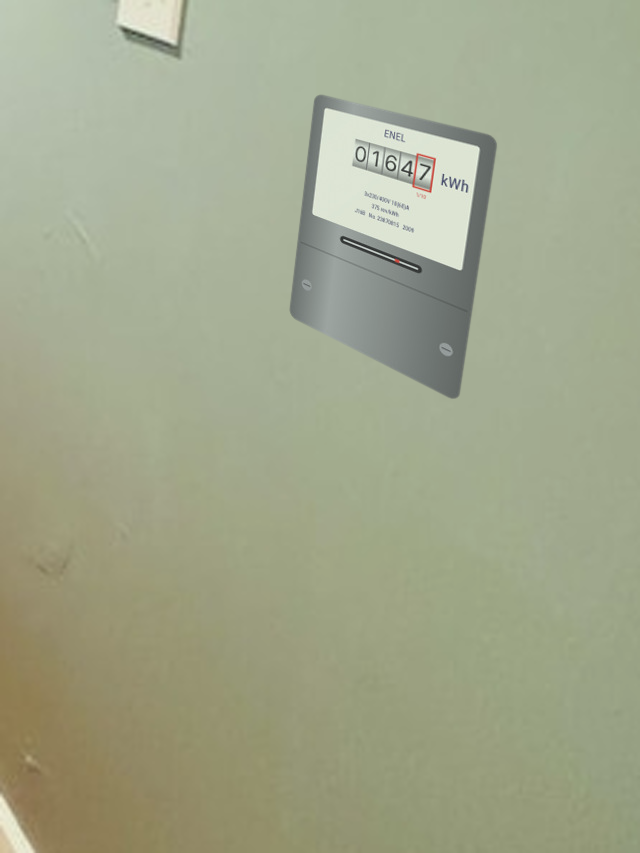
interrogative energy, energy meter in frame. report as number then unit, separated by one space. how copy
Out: 164.7 kWh
